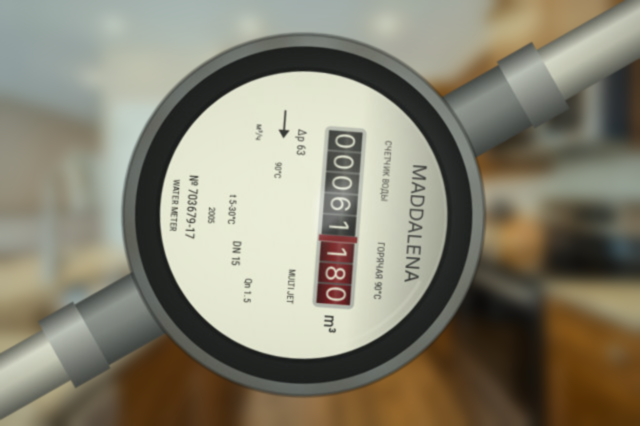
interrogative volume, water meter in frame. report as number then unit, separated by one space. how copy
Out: 61.180 m³
